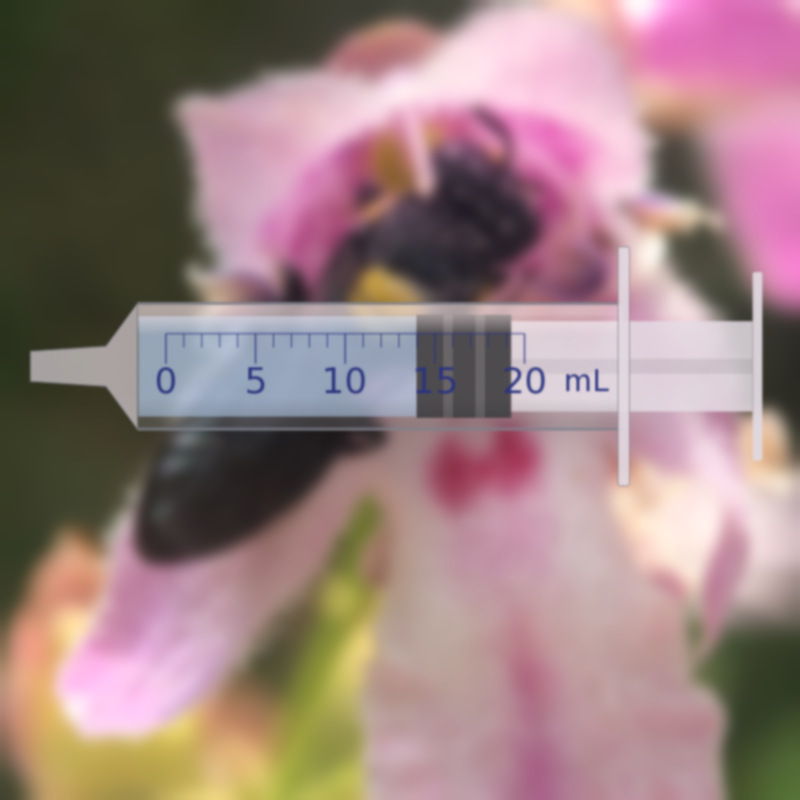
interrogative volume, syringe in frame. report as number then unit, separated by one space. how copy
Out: 14 mL
